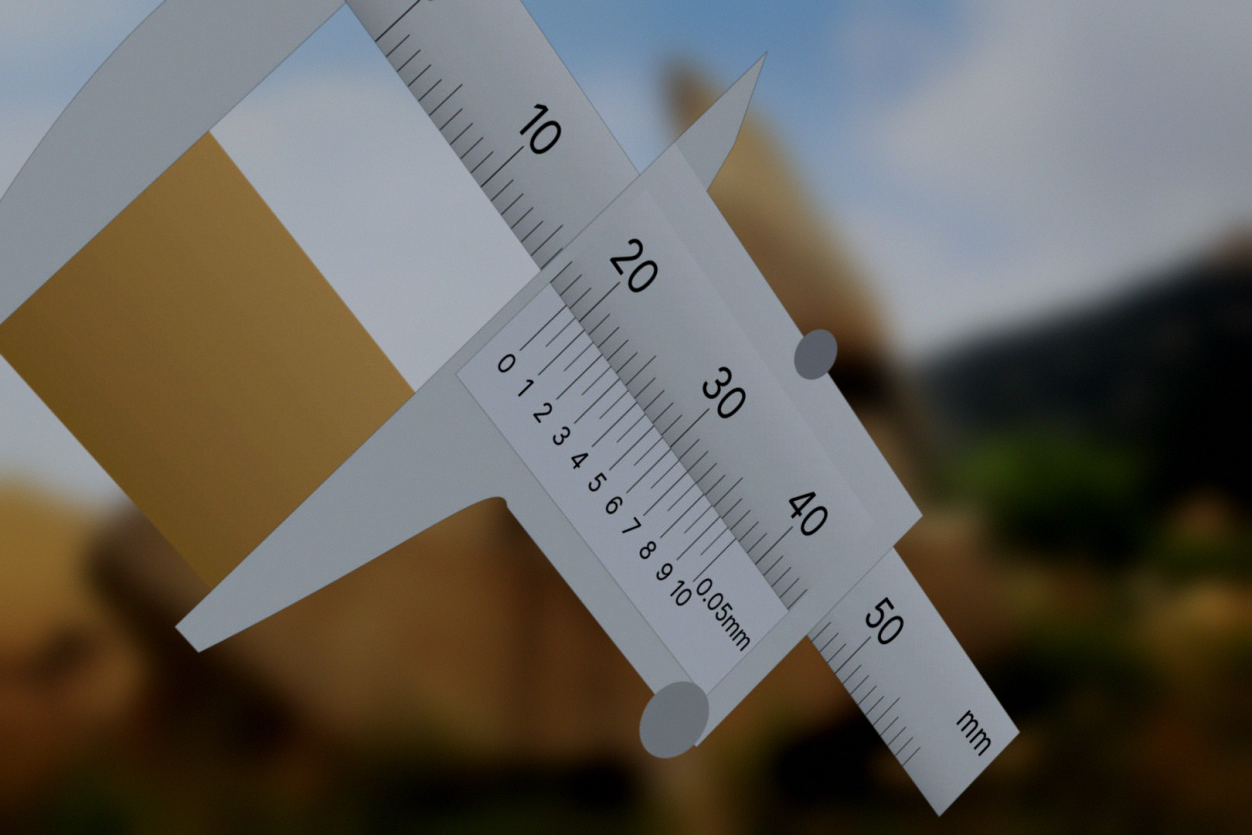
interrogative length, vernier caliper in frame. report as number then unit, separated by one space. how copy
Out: 18.7 mm
